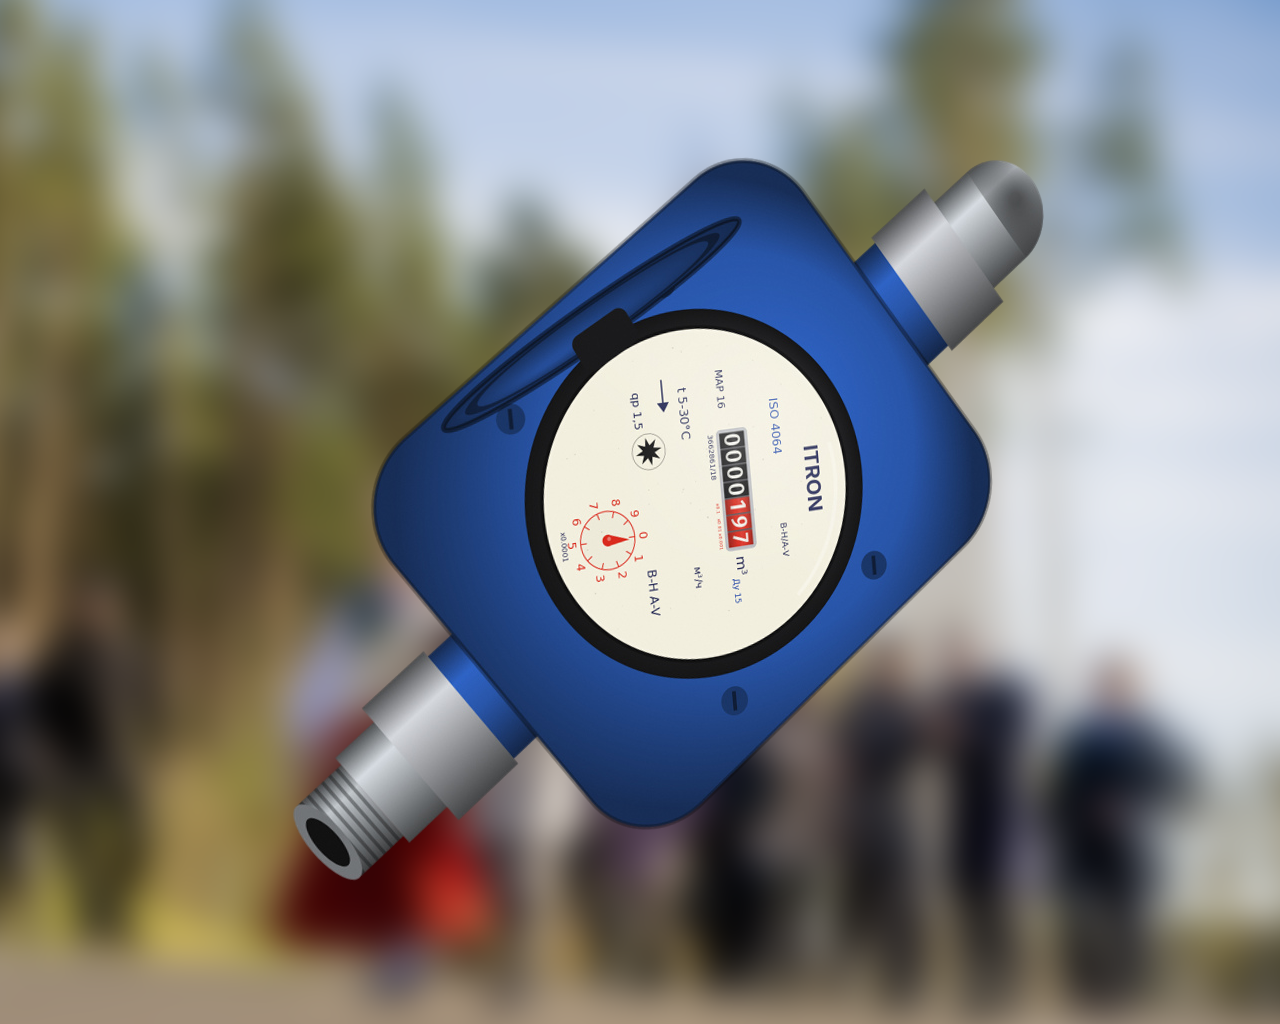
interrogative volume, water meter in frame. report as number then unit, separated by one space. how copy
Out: 0.1970 m³
